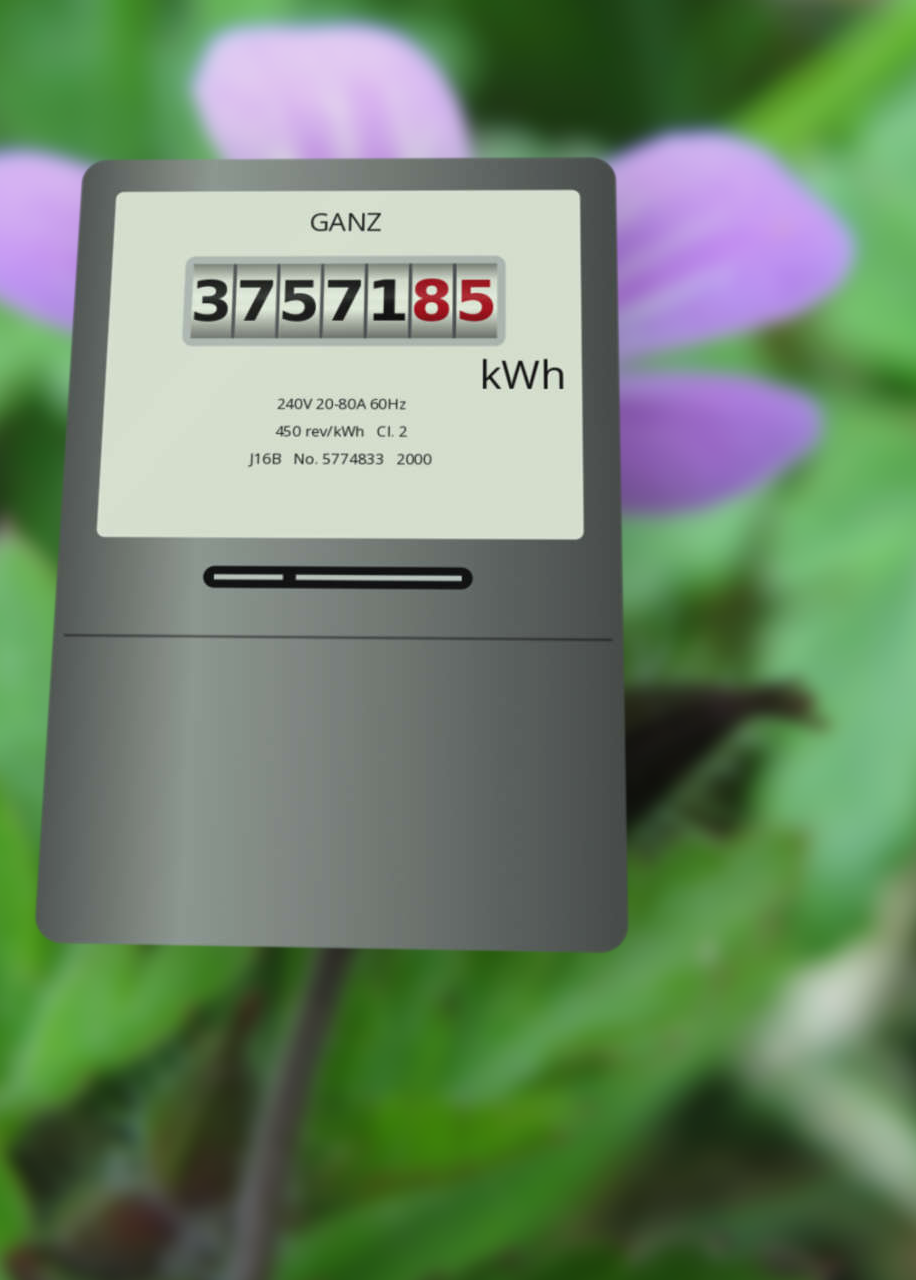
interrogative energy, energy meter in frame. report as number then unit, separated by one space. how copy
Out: 37571.85 kWh
